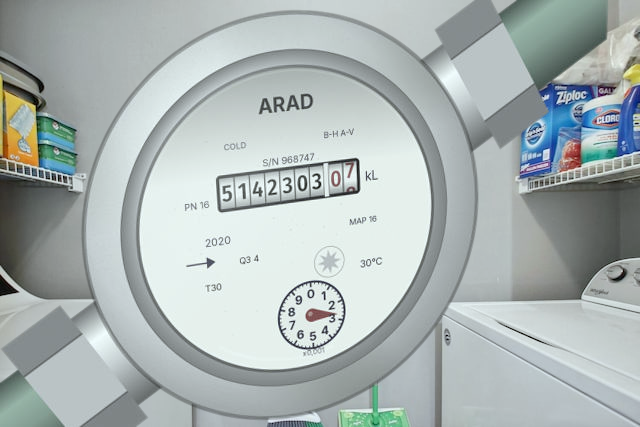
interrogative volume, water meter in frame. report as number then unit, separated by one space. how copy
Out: 5142303.072 kL
